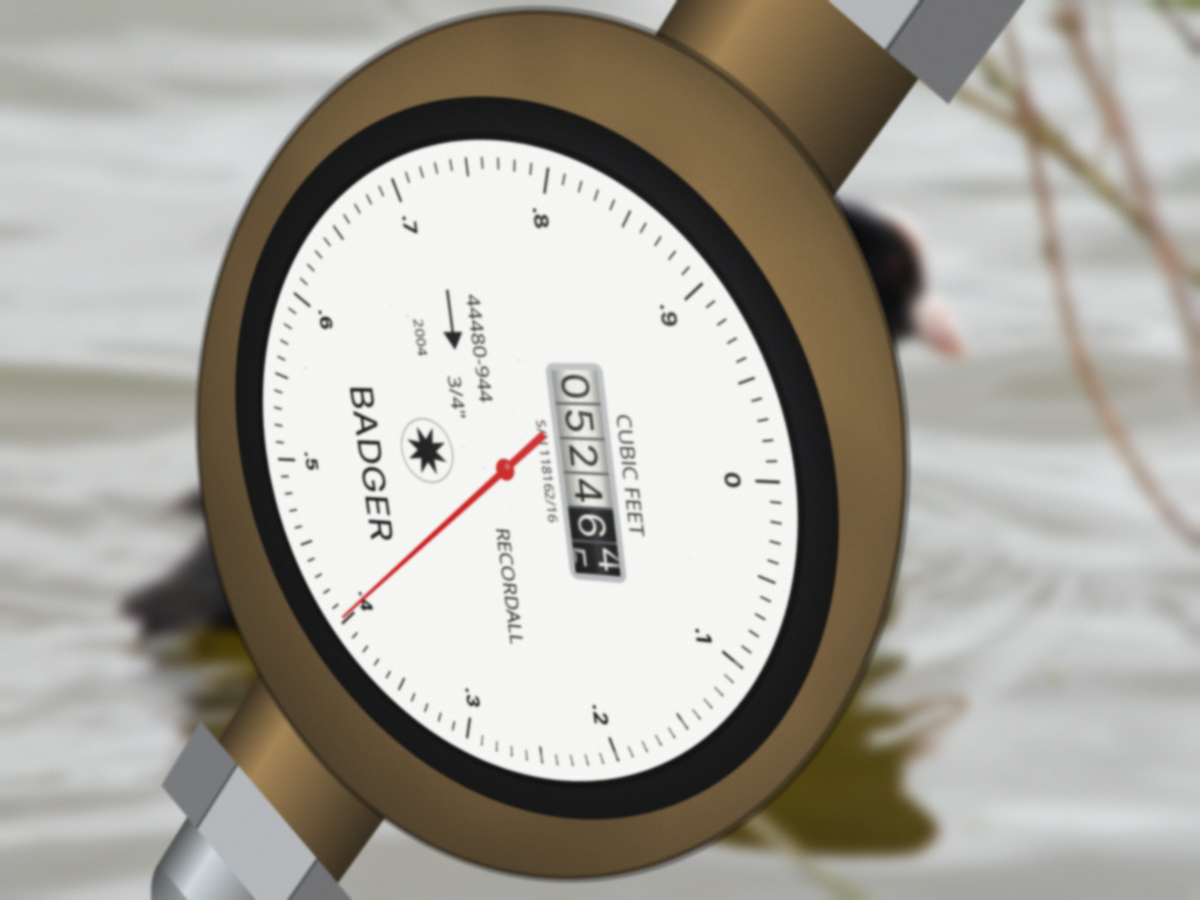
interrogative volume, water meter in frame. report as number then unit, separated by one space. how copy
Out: 52464.40 ft³
